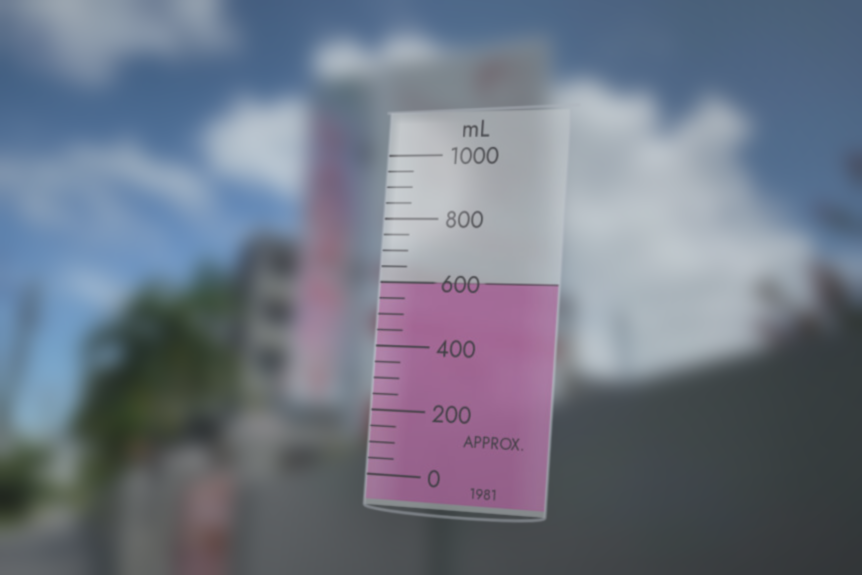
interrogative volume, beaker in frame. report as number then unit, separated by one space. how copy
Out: 600 mL
